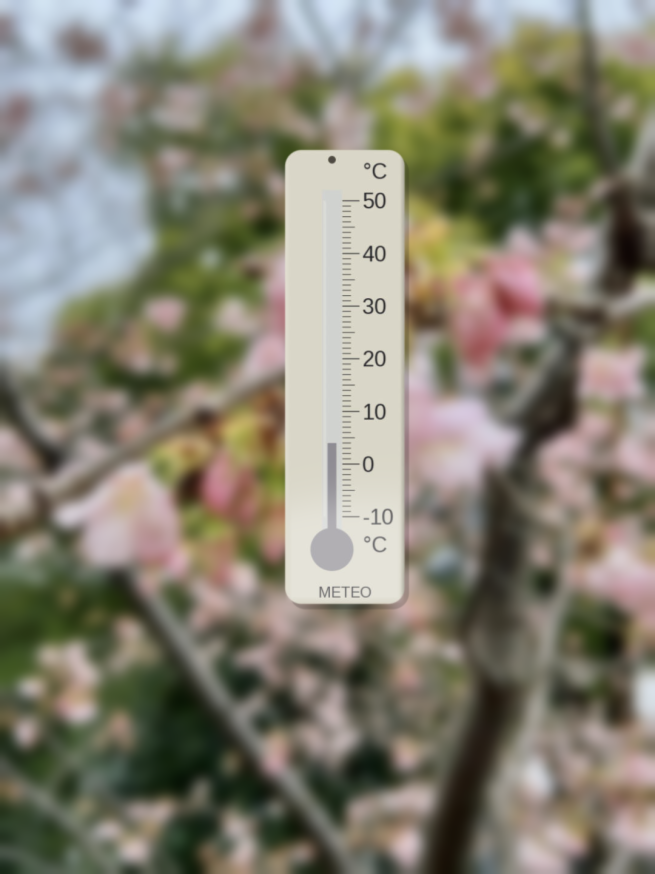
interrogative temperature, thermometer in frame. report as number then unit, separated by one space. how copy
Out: 4 °C
